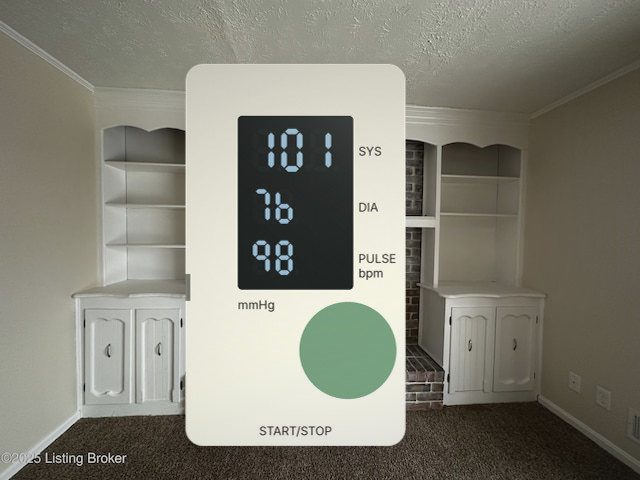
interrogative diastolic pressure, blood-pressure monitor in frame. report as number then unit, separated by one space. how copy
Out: 76 mmHg
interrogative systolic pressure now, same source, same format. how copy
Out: 101 mmHg
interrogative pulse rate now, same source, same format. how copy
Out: 98 bpm
